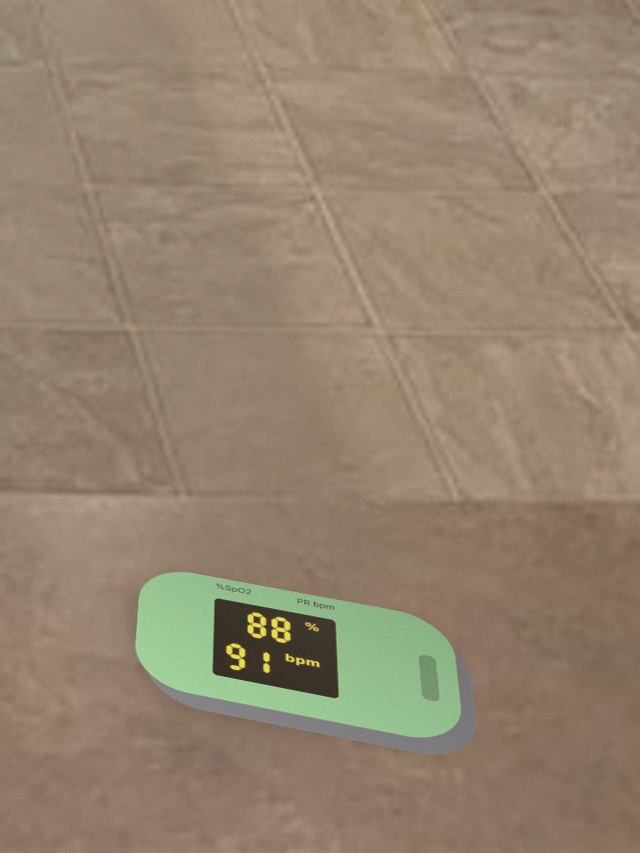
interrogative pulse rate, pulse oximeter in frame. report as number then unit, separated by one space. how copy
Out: 91 bpm
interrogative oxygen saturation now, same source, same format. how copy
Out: 88 %
